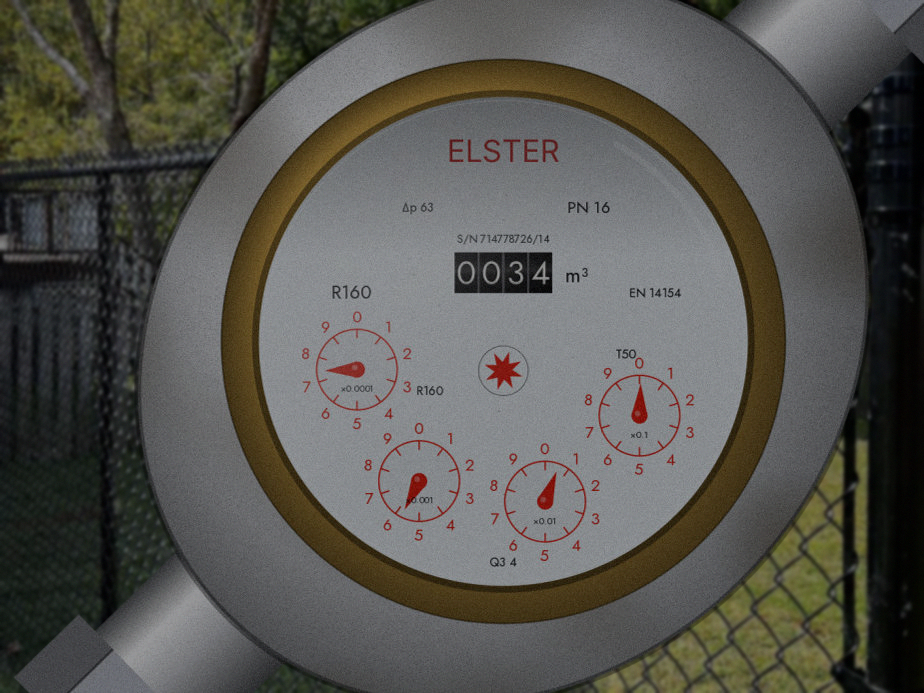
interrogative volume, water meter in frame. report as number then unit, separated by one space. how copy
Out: 34.0057 m³
